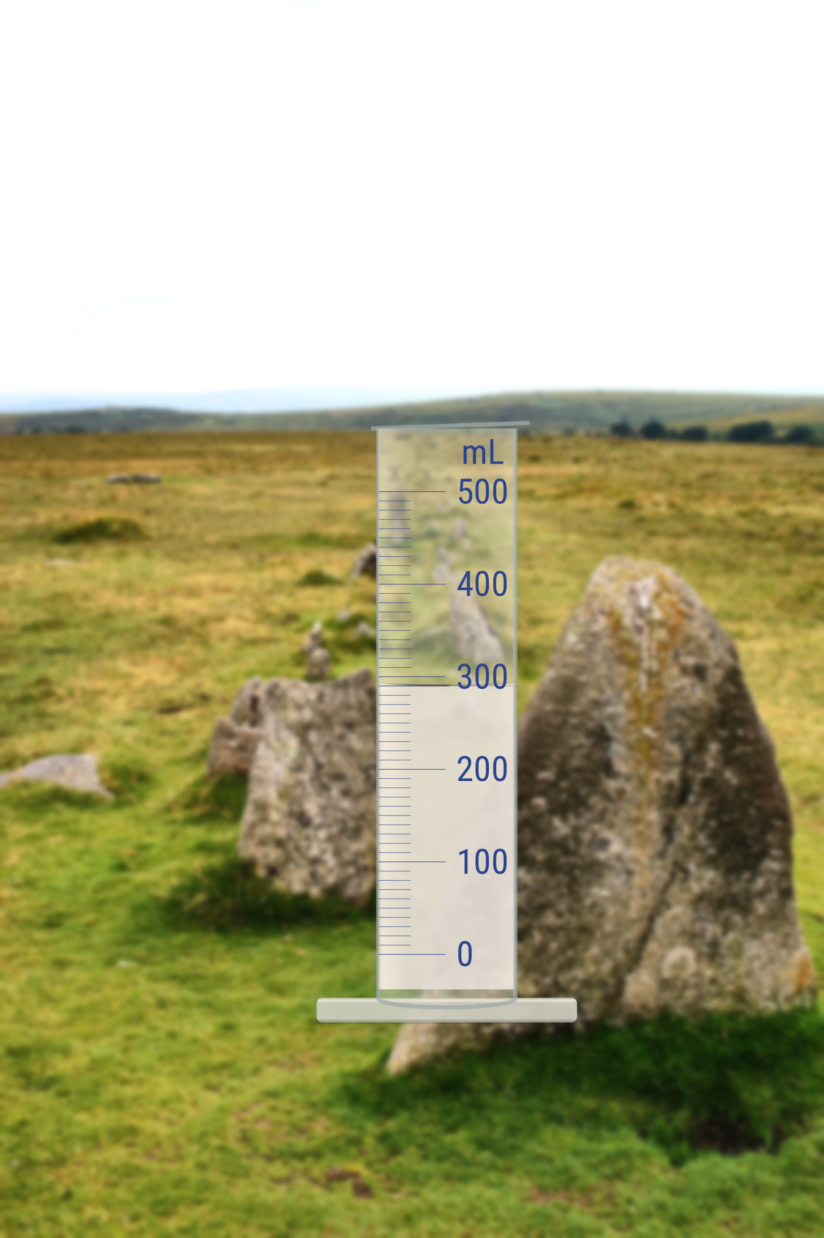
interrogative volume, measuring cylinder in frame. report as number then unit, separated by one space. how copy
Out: 290 mL
